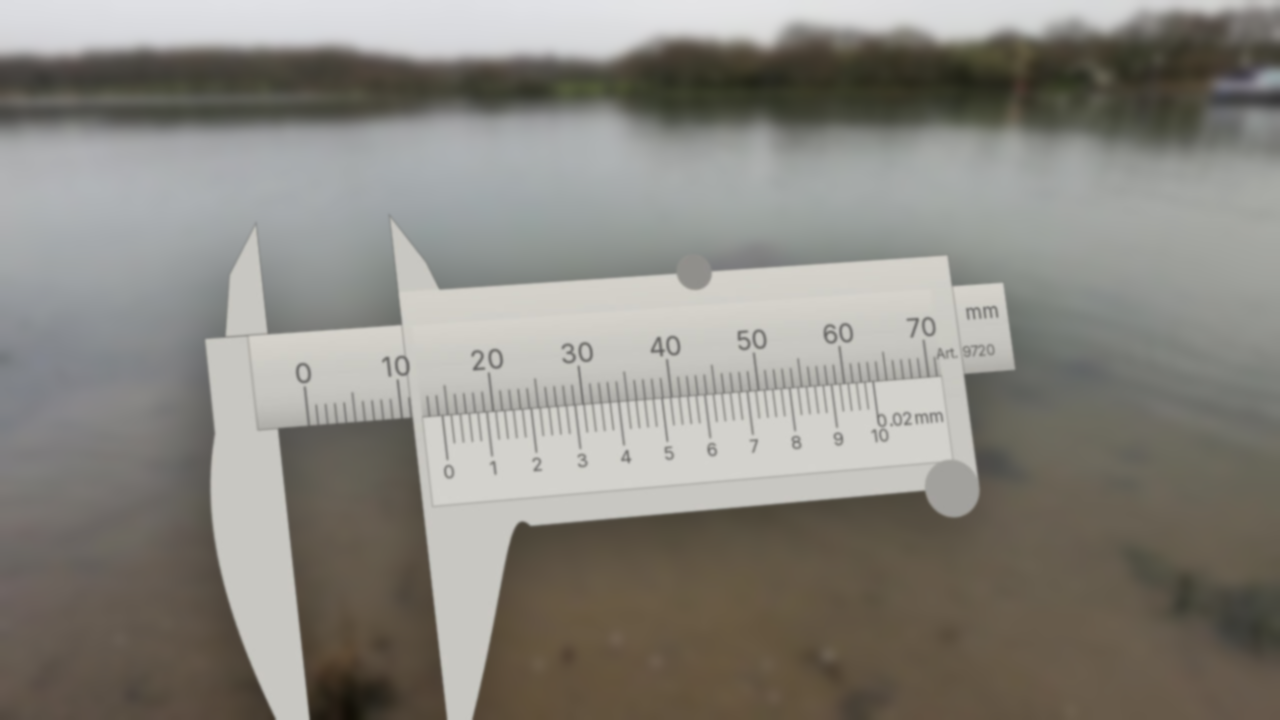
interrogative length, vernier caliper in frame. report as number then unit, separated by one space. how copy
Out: 14.4 mm
